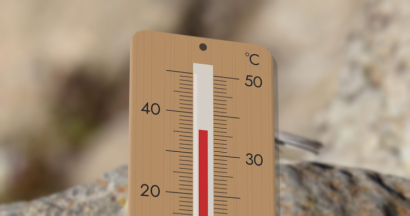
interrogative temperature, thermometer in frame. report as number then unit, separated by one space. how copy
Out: 36 °C
